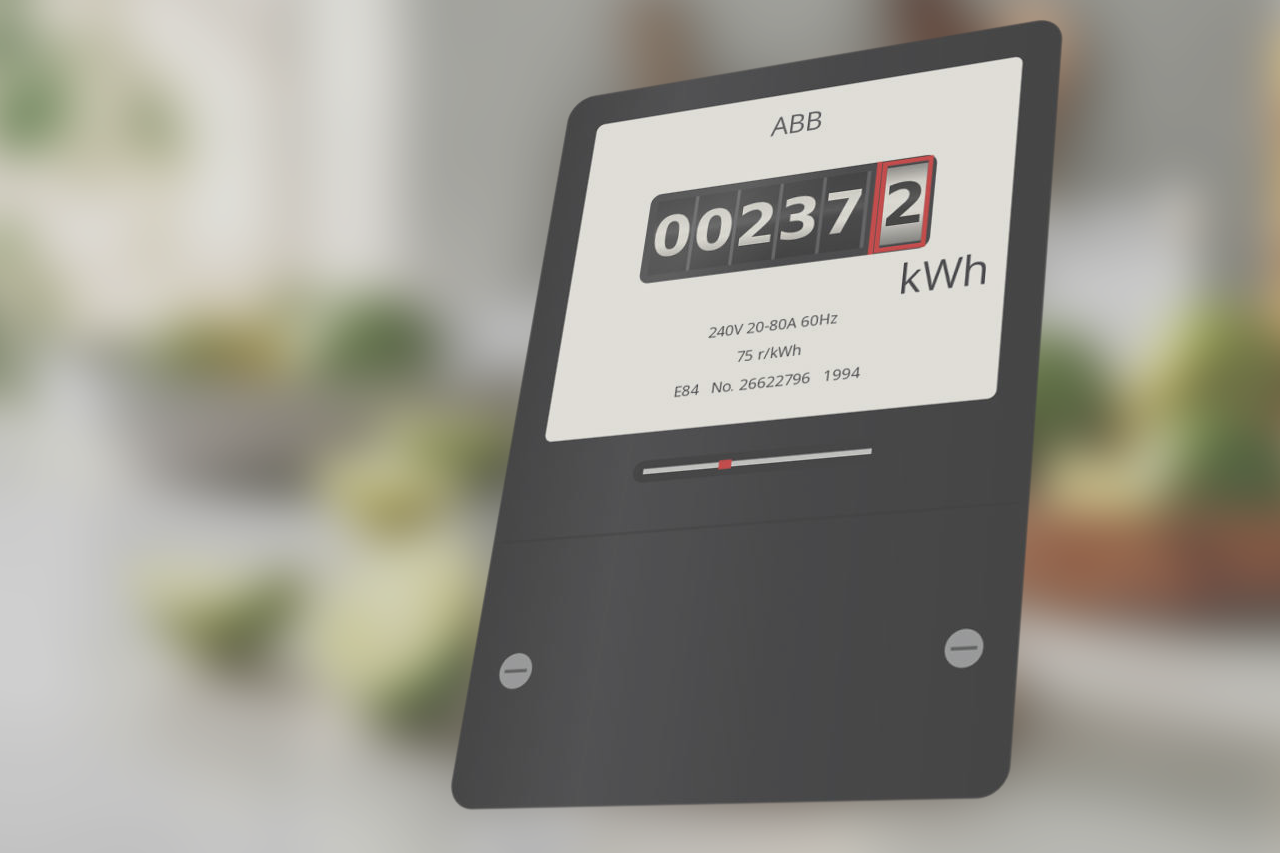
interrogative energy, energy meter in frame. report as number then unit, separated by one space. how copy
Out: 237.2 kWh
